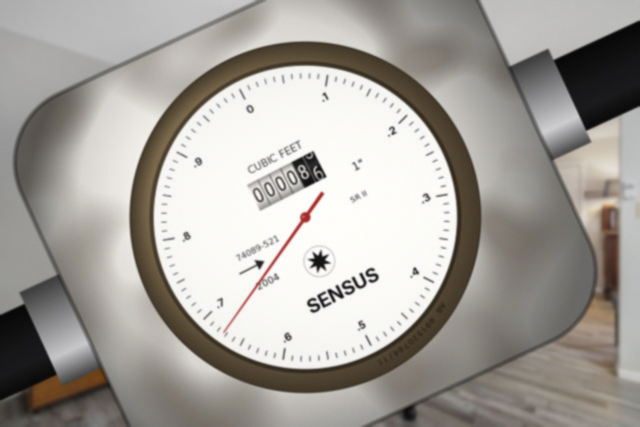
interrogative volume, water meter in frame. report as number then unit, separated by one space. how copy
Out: 85.67 ft³
